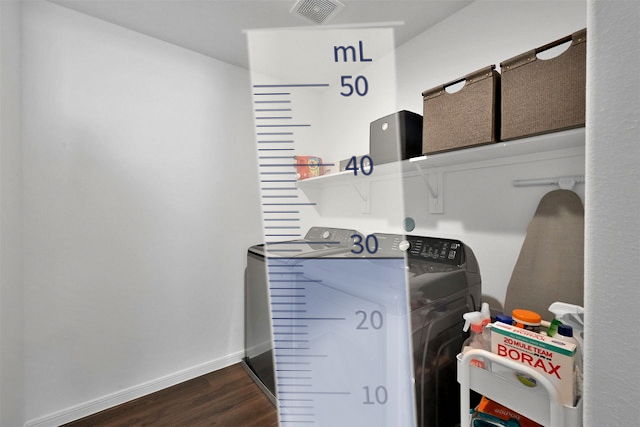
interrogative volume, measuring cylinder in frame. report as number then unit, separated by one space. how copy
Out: 28 mL
